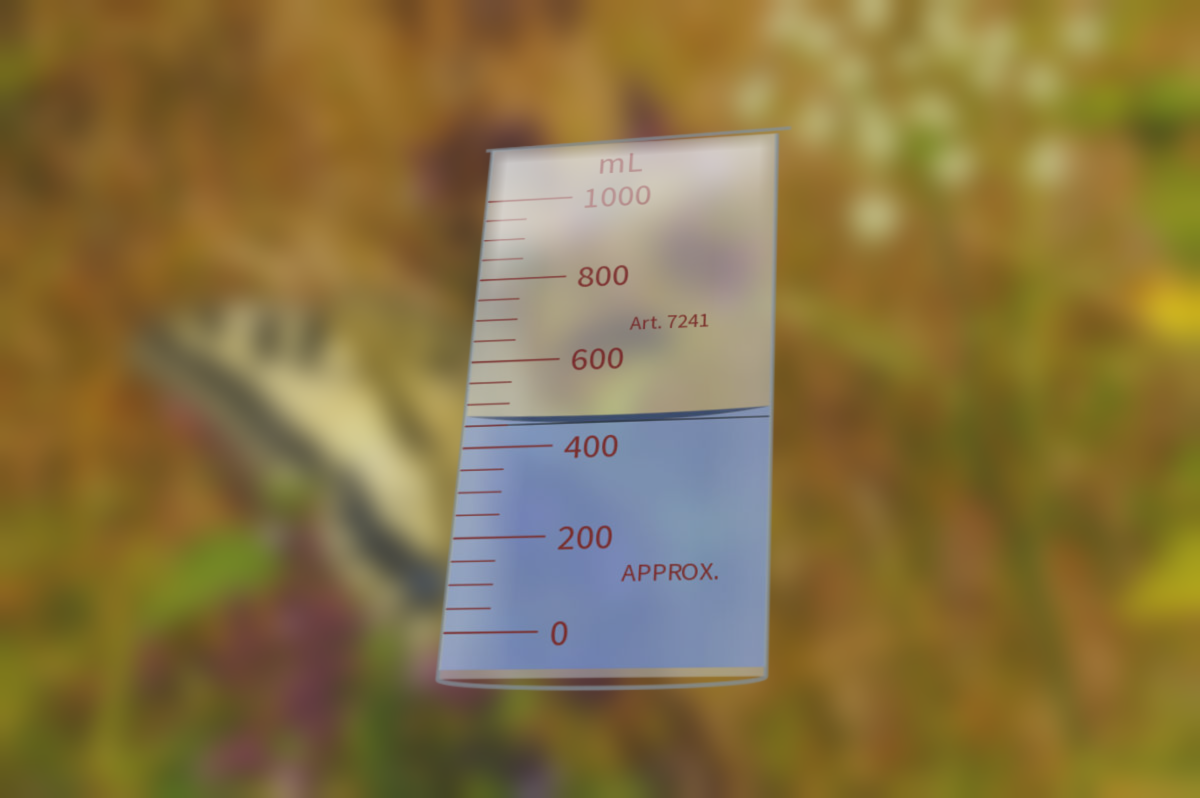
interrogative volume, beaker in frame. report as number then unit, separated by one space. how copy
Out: 450 mL
